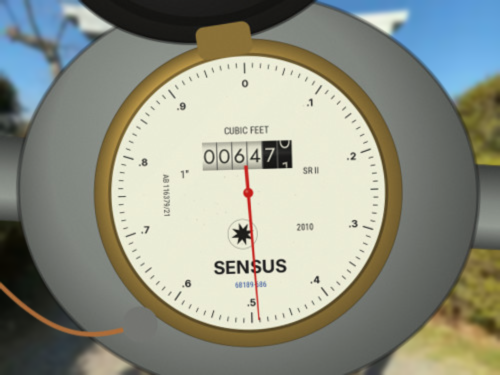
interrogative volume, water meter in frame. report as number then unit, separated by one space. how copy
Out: 6470.49 ft³
